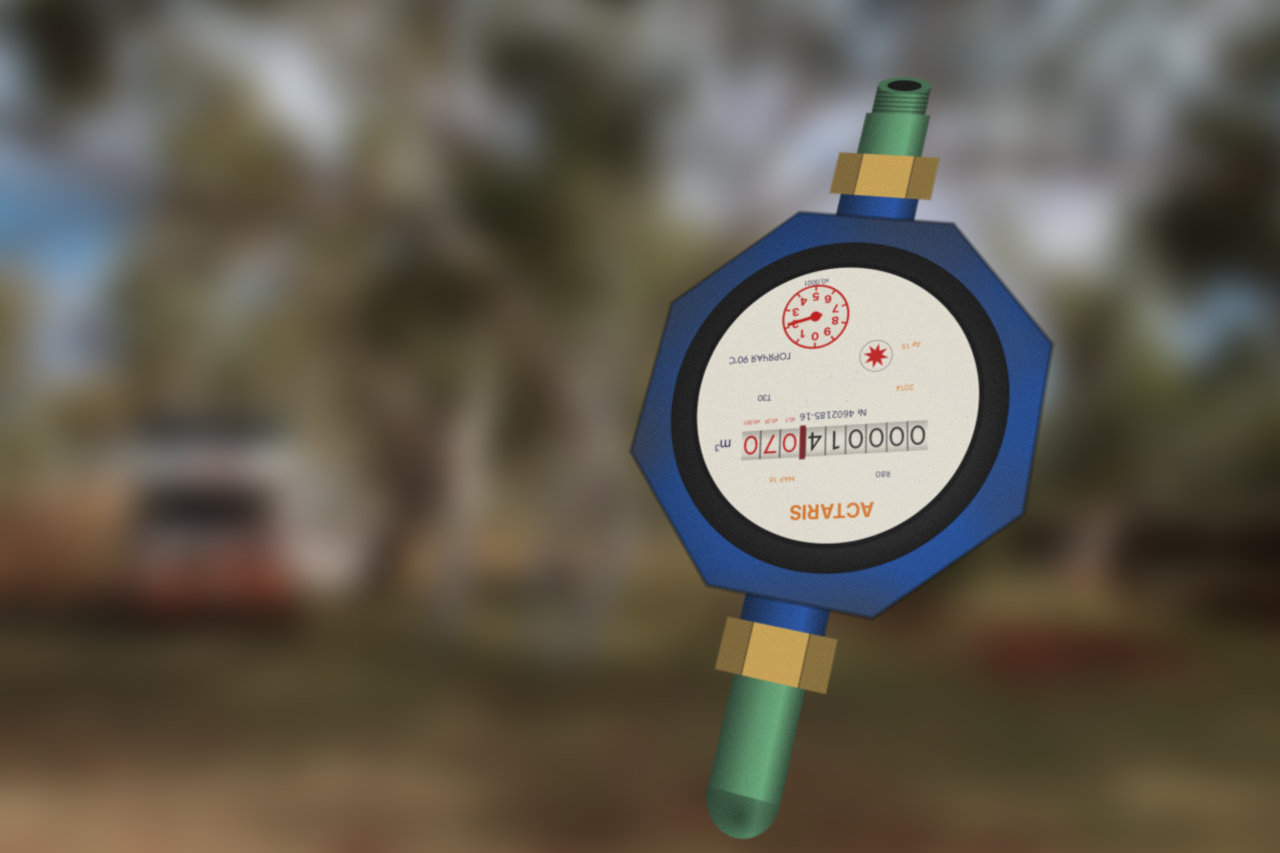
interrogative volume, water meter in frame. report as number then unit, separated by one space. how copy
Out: 14.0702 m³
